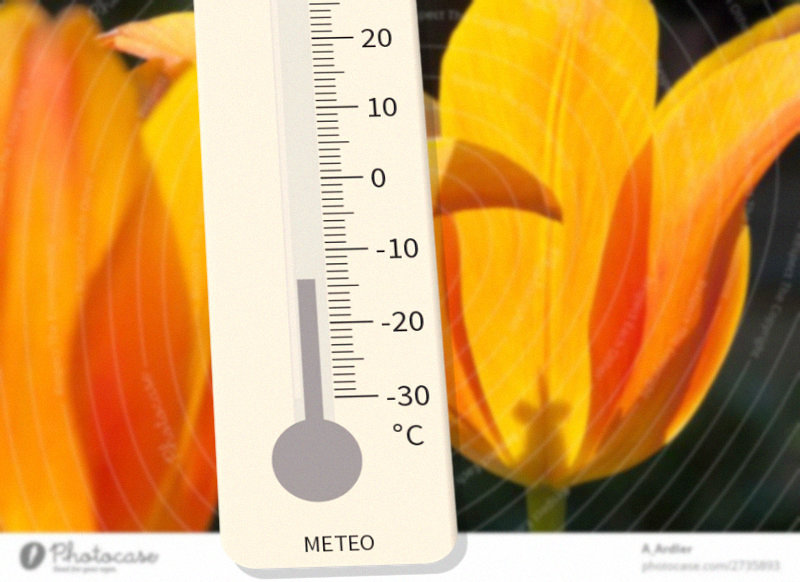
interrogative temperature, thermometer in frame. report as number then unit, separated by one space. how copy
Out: -14 °C
